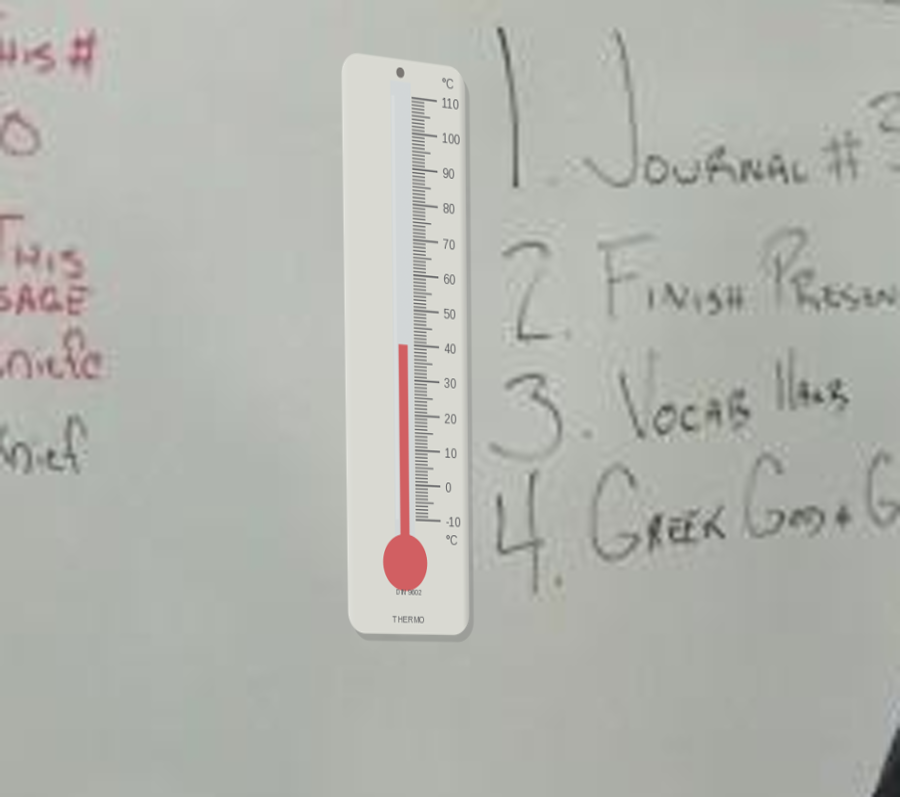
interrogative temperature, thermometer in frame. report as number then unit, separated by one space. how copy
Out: 40 °C
